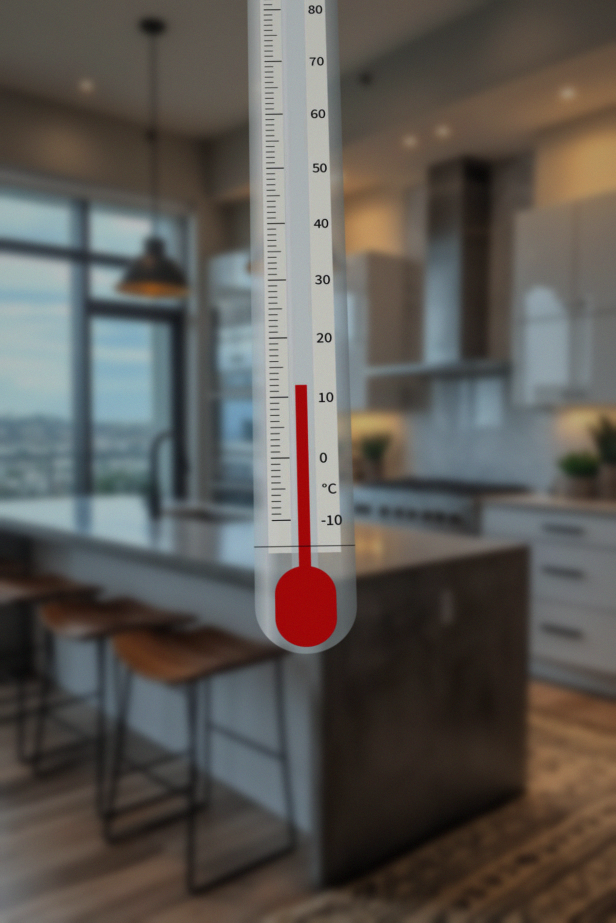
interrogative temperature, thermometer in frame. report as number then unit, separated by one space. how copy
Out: 12 °C
